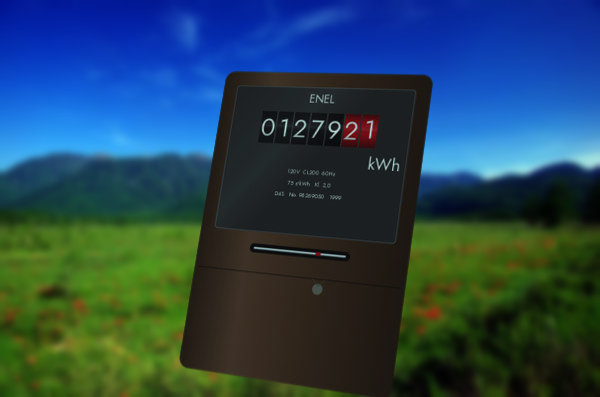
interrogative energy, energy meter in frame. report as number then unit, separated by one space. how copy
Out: 1279.21 kWh
